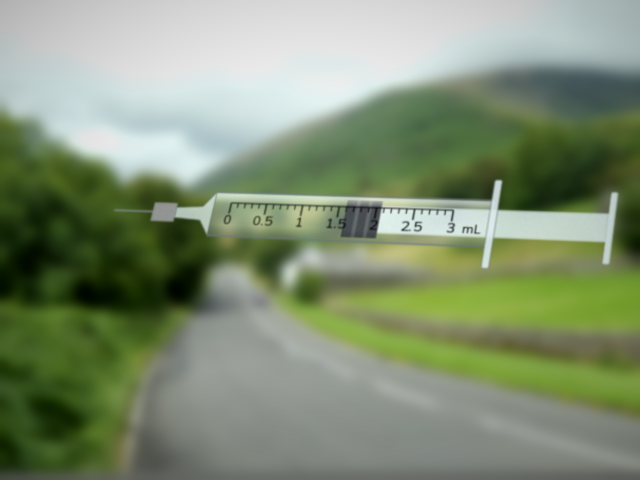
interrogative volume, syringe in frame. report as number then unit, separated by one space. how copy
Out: 1.6 mL
